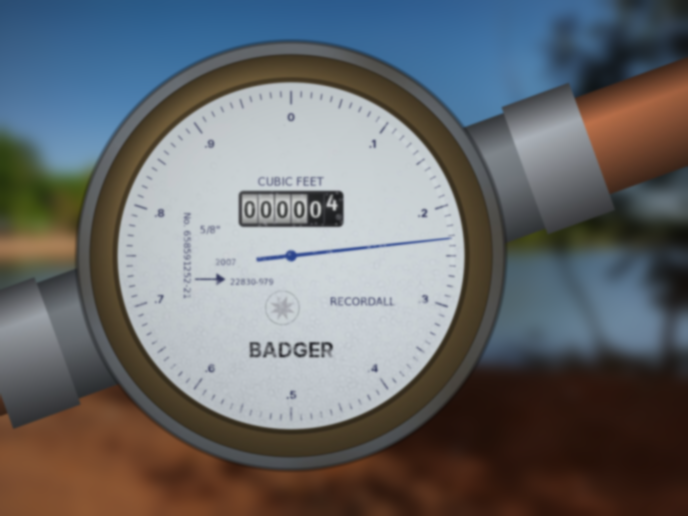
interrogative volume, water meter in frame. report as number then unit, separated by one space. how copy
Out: 4.23 ft³
